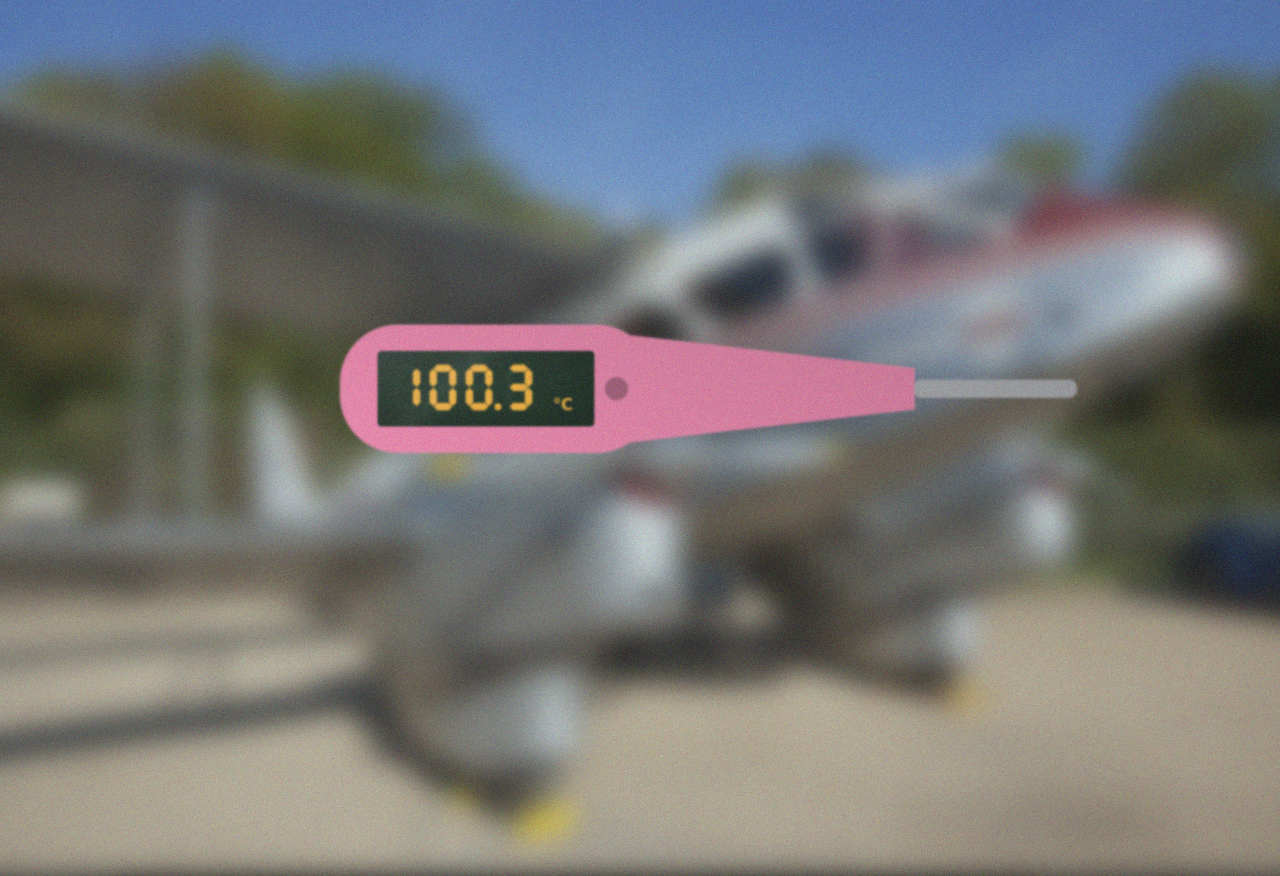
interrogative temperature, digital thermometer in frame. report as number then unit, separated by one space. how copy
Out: 100.3 °C
